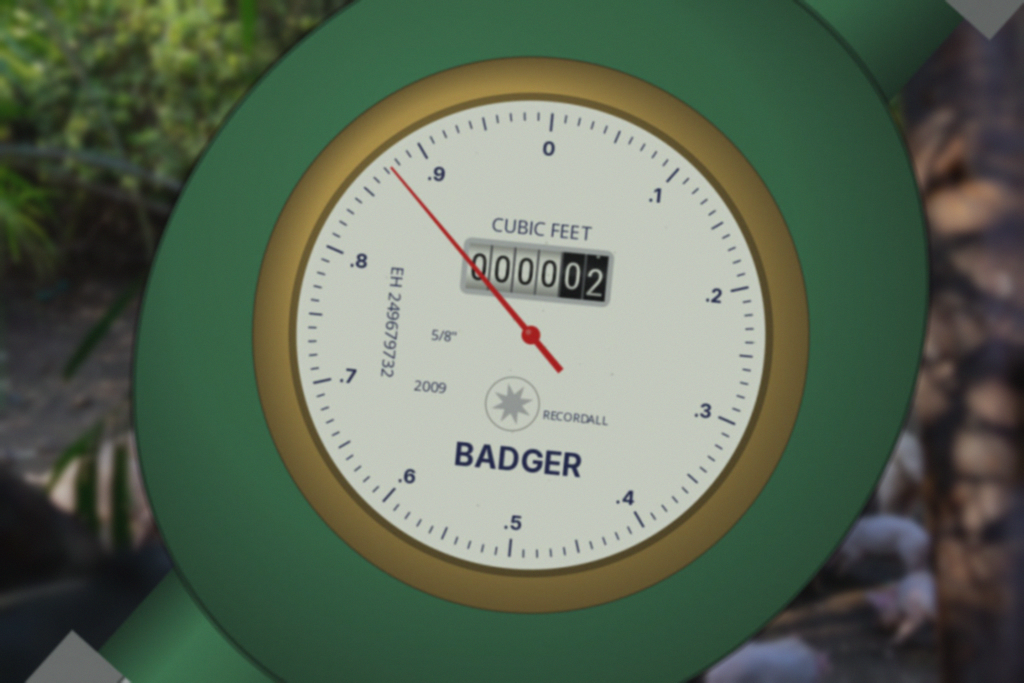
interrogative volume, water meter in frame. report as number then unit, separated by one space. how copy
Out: 1.87 ft³
